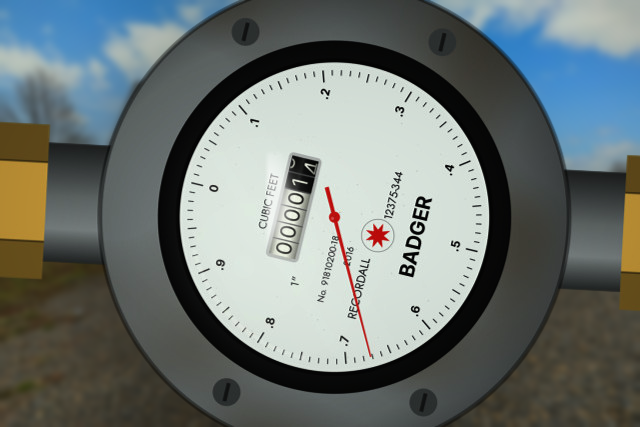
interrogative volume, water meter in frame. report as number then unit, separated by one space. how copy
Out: 13.67 ft³
